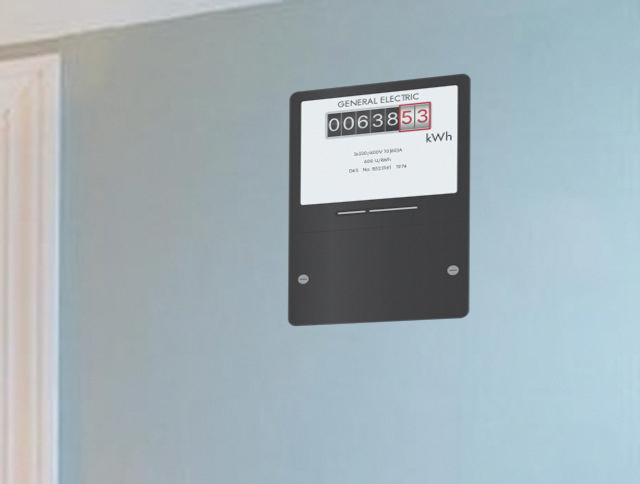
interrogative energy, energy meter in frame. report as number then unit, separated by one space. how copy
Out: 638.53 kWh
